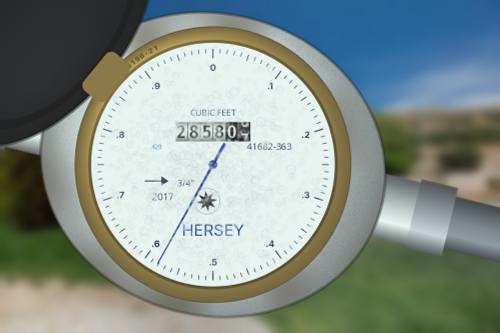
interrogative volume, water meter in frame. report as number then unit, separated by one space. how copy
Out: 285806.58 ft³
